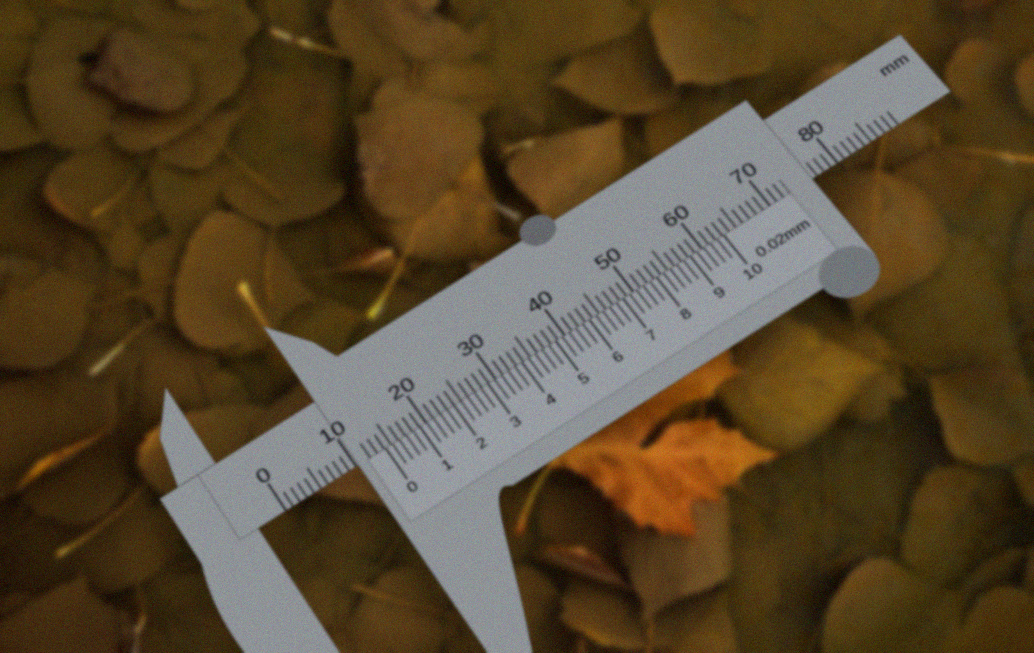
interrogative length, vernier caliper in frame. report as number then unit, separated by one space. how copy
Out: 14.2 mm
